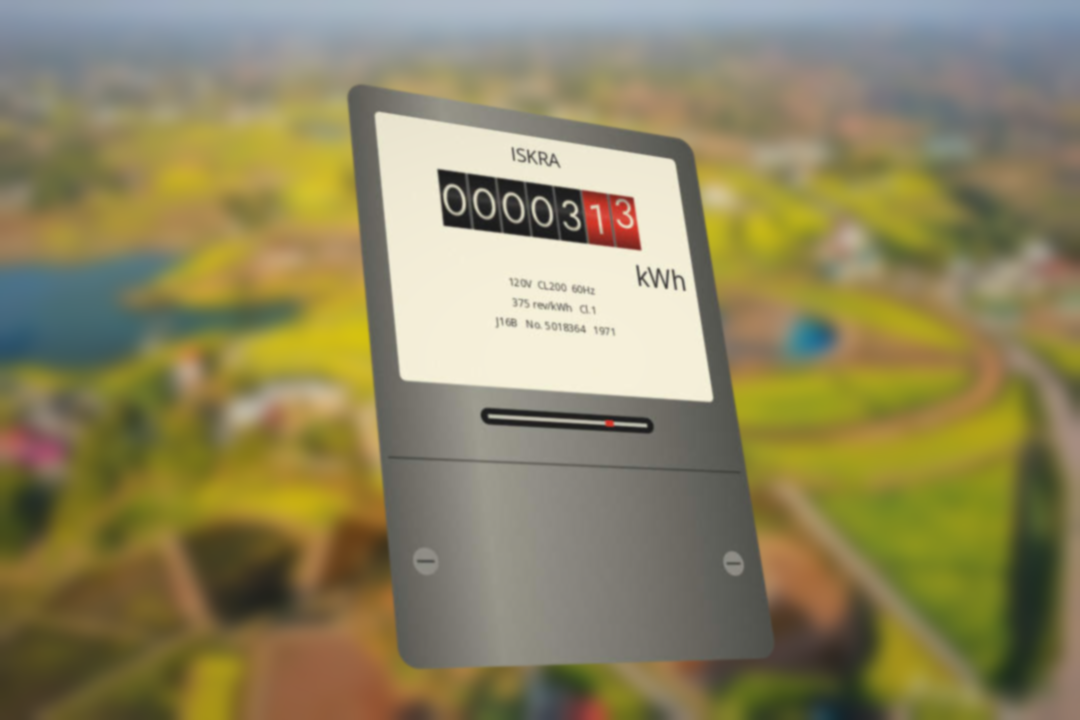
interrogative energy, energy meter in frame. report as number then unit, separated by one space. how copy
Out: 3.13 kWh
